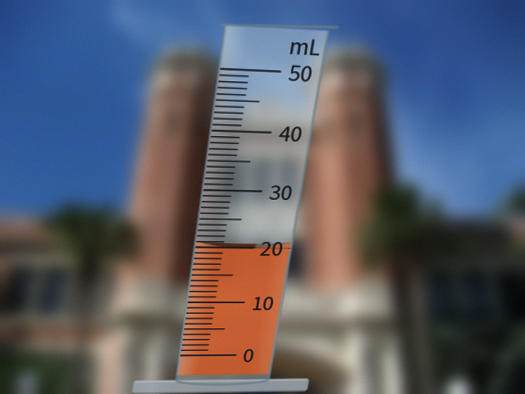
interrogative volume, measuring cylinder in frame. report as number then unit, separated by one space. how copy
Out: 20 mL
